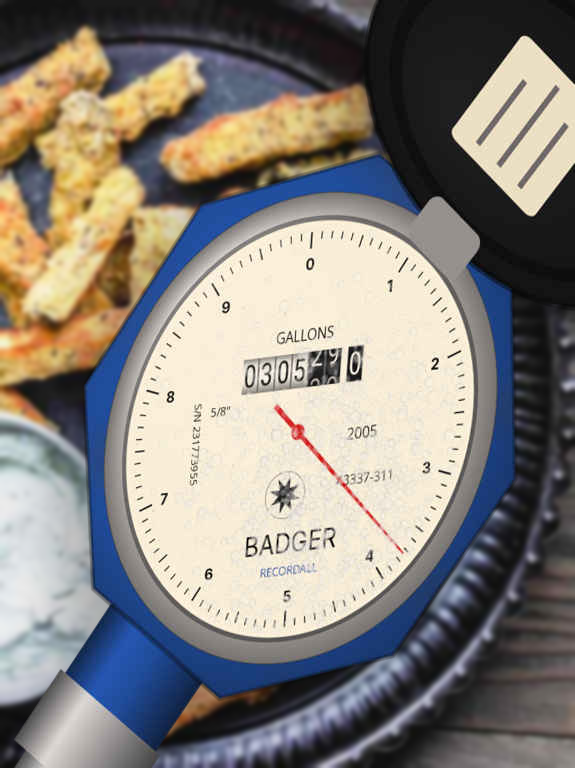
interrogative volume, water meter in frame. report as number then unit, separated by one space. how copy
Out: 305293.7 gal
